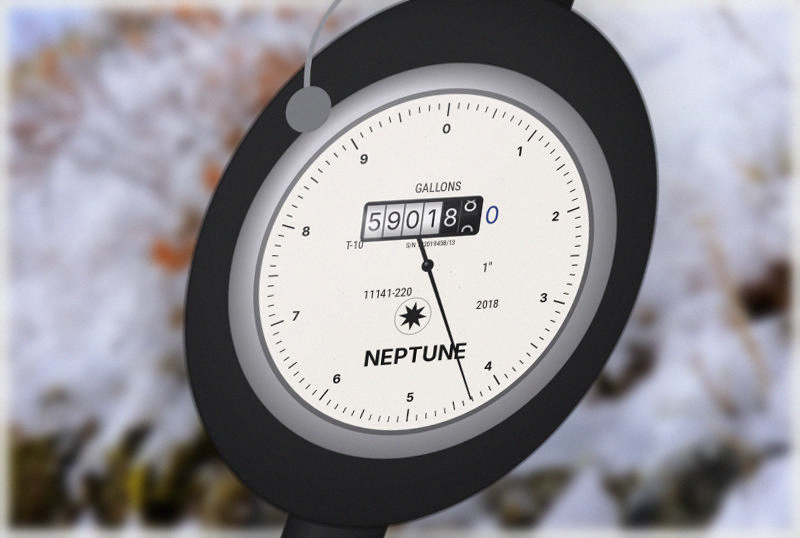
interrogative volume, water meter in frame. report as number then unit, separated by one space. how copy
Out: 5901884.3 gal
